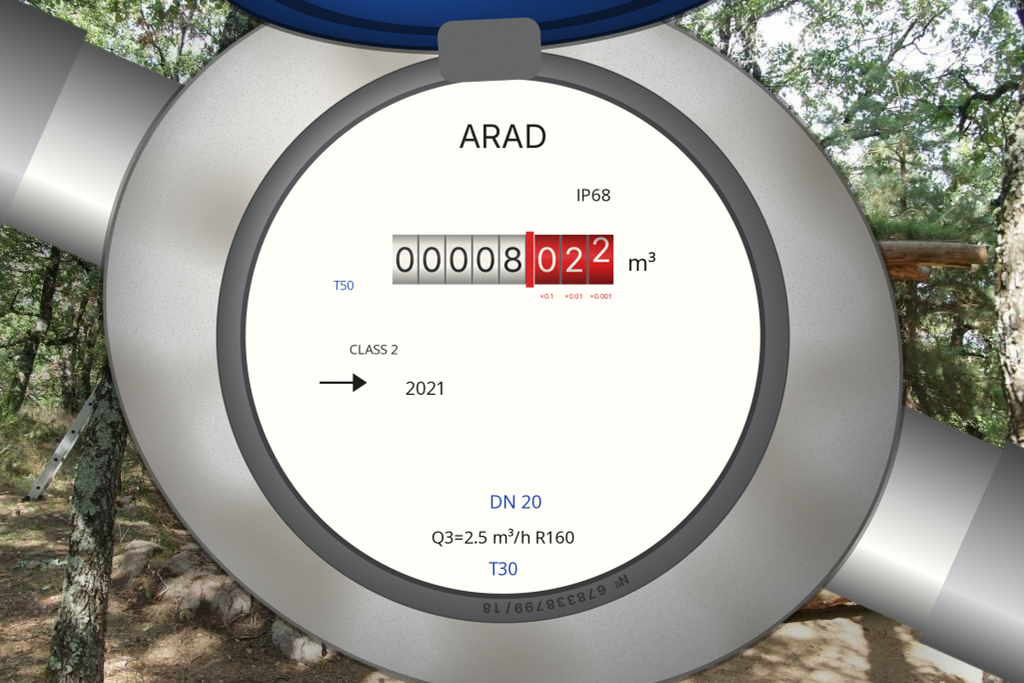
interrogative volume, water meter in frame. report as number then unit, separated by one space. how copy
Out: 8.022 m³
